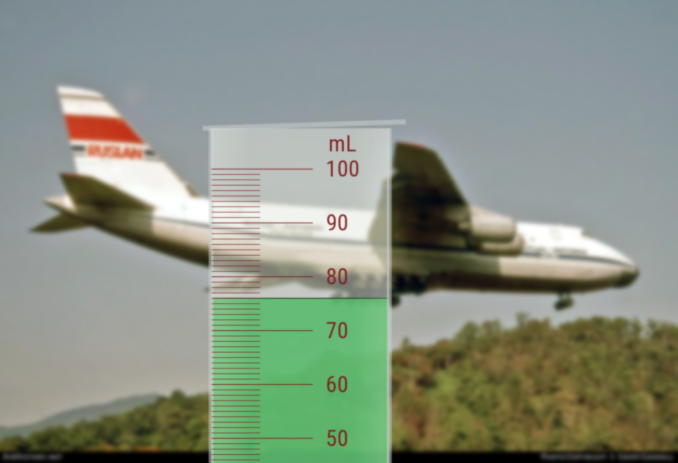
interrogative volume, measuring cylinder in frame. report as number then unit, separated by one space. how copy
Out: 76 mL
